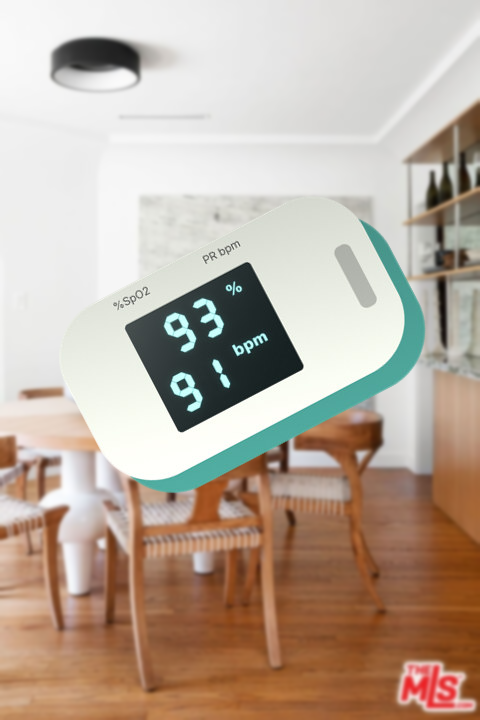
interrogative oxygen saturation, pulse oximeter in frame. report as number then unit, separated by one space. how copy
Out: 93 %
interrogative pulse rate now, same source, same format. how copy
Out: 91 bpm
